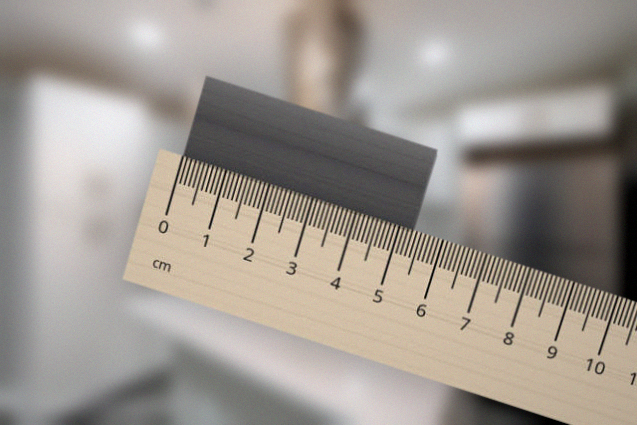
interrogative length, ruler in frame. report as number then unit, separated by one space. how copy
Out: 5.3 cm
